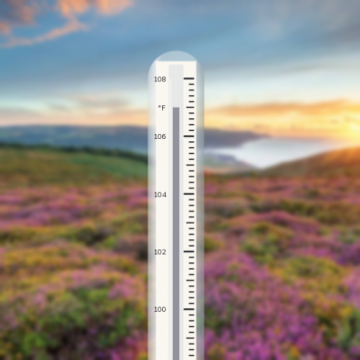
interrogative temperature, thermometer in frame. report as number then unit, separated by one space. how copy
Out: 107 °F
